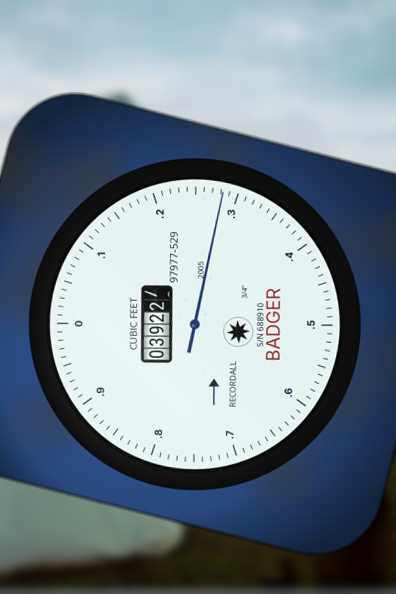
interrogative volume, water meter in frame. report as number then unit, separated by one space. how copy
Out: 39227.28 ft³
